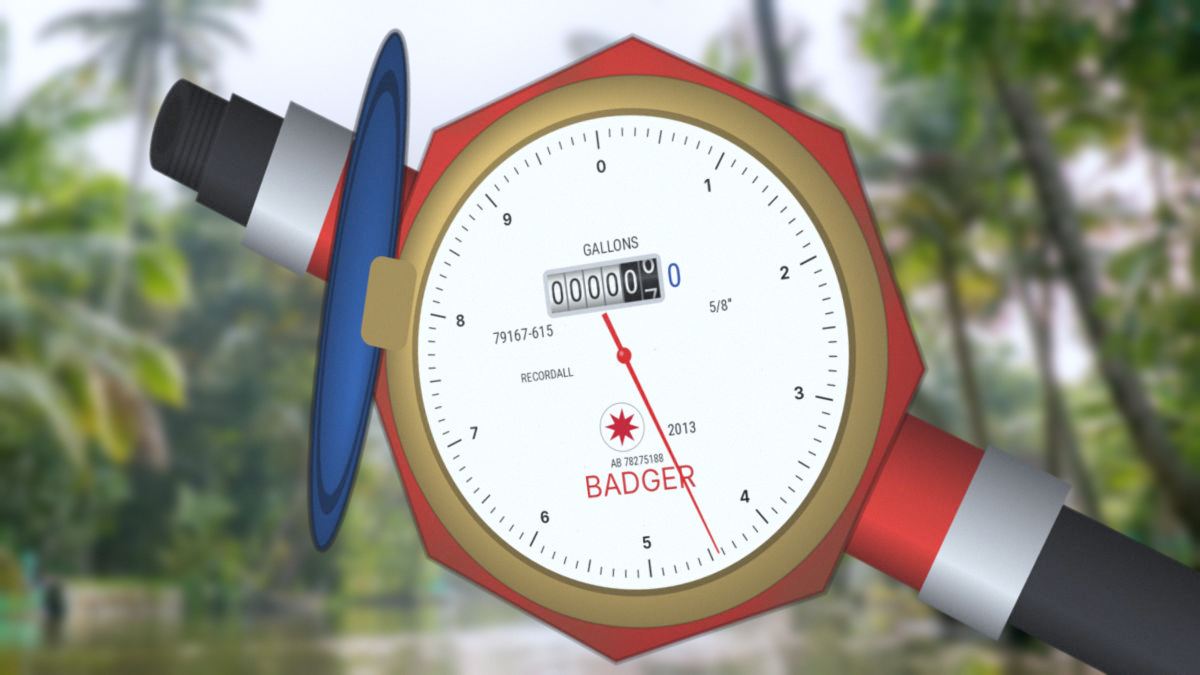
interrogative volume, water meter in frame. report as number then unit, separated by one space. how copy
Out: 64.4 gal
